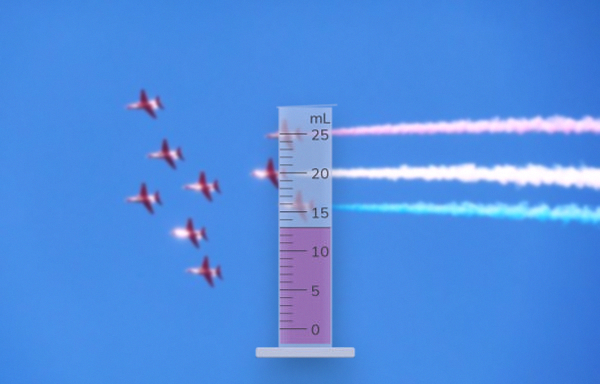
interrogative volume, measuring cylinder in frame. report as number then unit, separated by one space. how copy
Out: 13 mL
